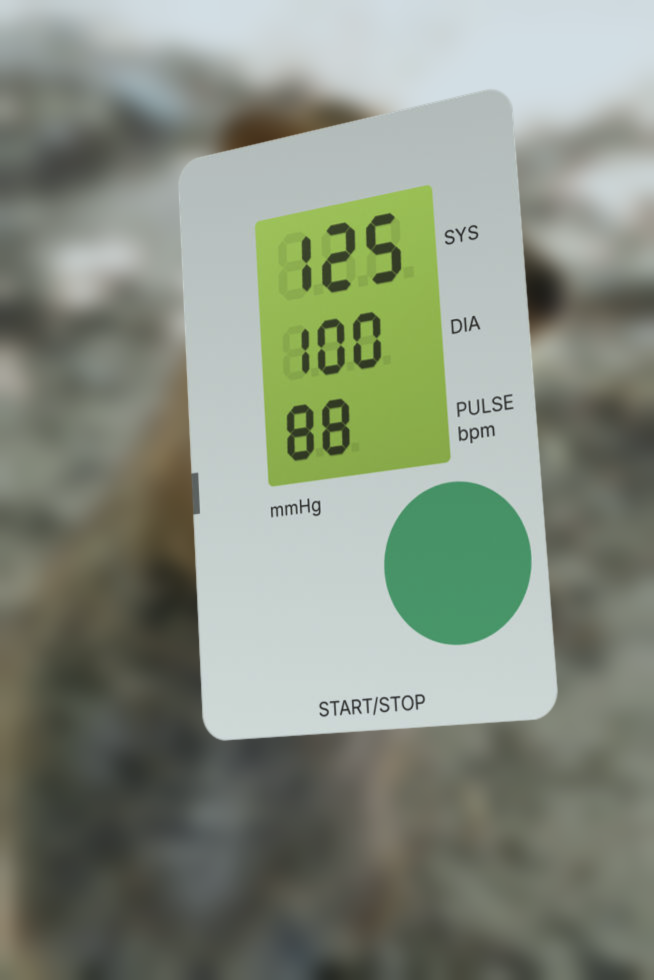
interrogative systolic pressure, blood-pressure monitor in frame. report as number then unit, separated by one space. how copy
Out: 125 mmHg
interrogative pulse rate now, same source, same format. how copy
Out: 88 bpm
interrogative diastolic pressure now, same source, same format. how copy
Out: 100 mmHg
